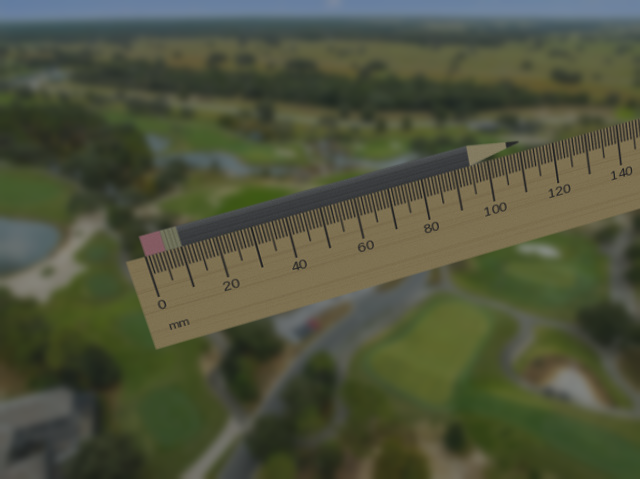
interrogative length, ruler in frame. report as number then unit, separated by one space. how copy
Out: 110 mm
